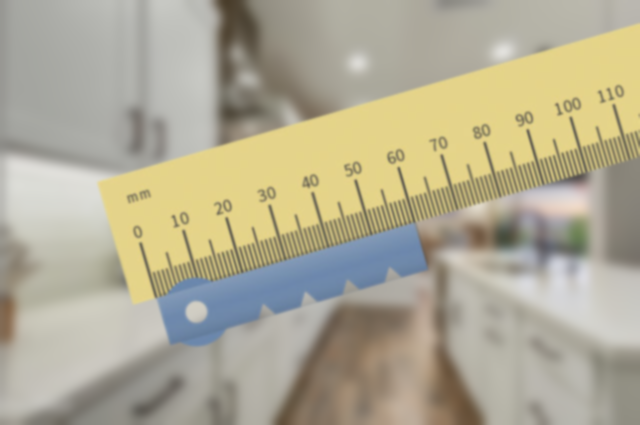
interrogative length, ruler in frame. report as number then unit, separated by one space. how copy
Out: 60 mm
